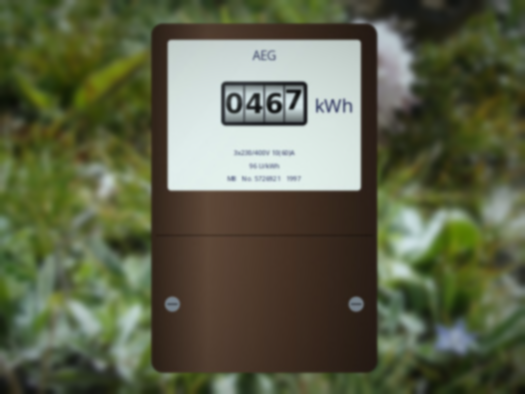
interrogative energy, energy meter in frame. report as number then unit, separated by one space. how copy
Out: 467 kWh
